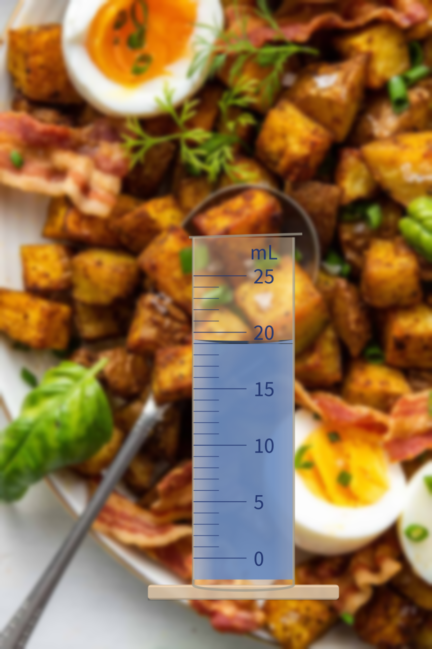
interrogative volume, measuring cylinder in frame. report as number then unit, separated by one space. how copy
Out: 19 mL
